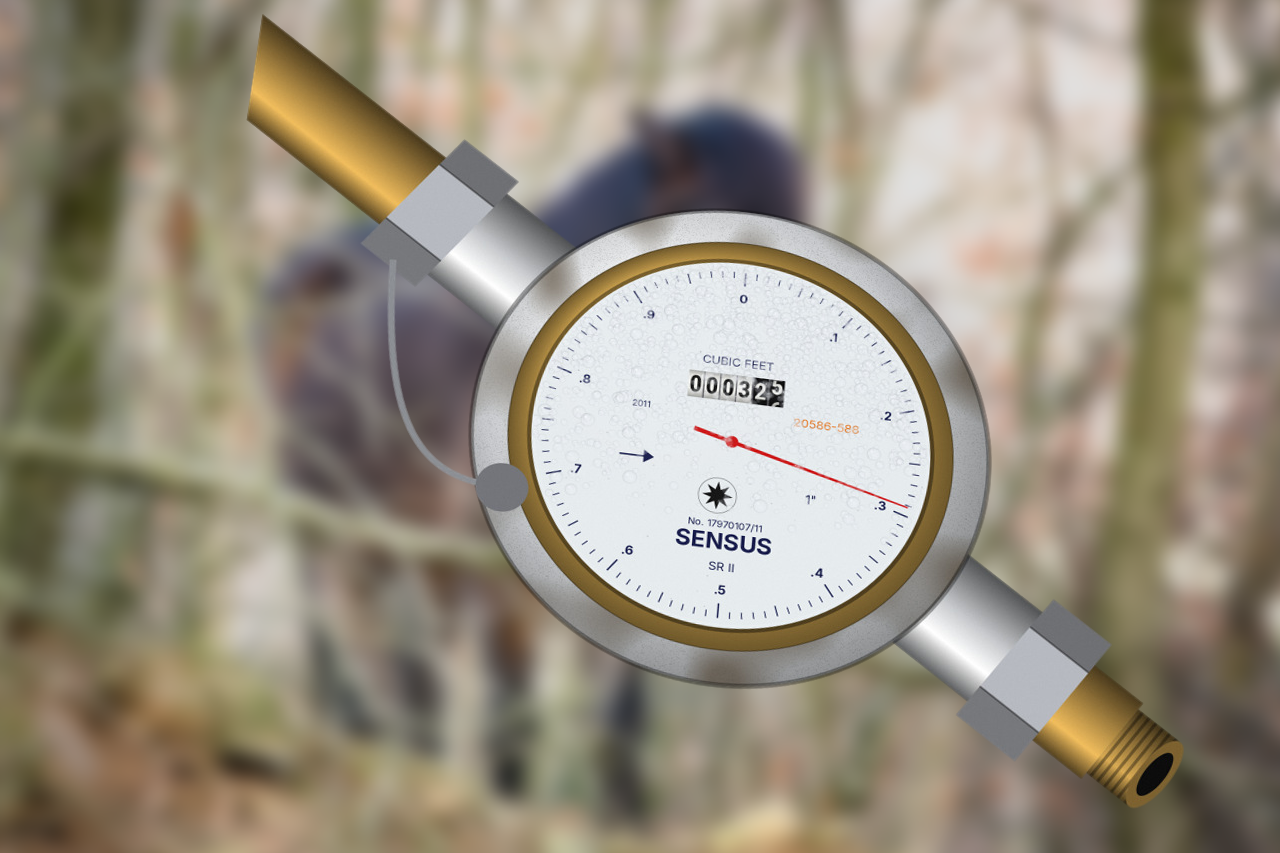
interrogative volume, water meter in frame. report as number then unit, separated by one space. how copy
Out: 325.29 ft³
